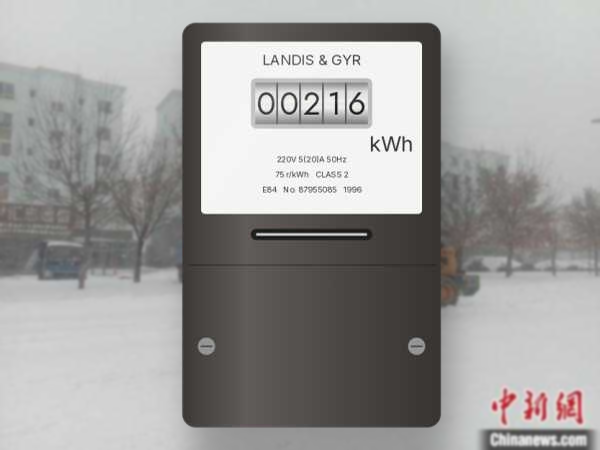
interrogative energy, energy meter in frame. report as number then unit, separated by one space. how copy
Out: 216 kWh
